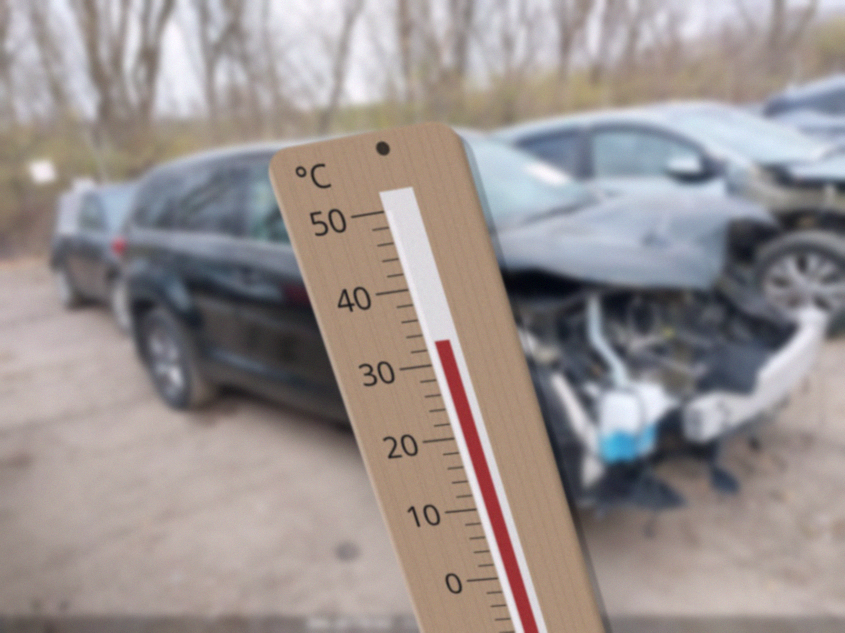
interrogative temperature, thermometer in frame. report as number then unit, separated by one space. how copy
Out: 33 °C
